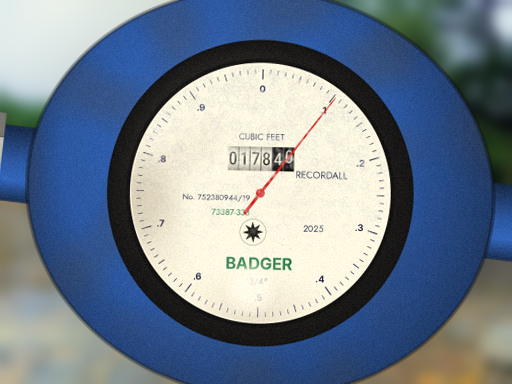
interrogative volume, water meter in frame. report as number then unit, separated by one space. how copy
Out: 17840.10 ft³
